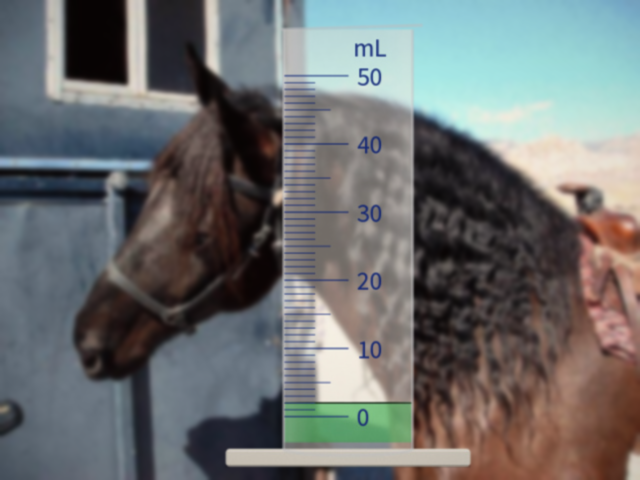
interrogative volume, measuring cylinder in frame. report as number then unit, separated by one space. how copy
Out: 2 mL
